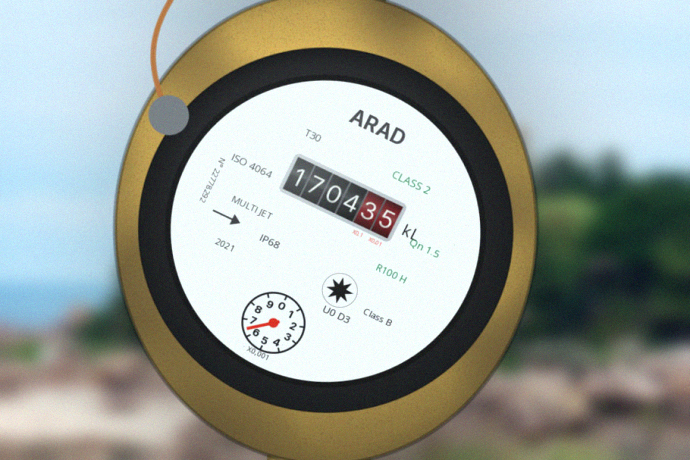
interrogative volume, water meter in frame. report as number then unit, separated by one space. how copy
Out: 1704.356 kL
